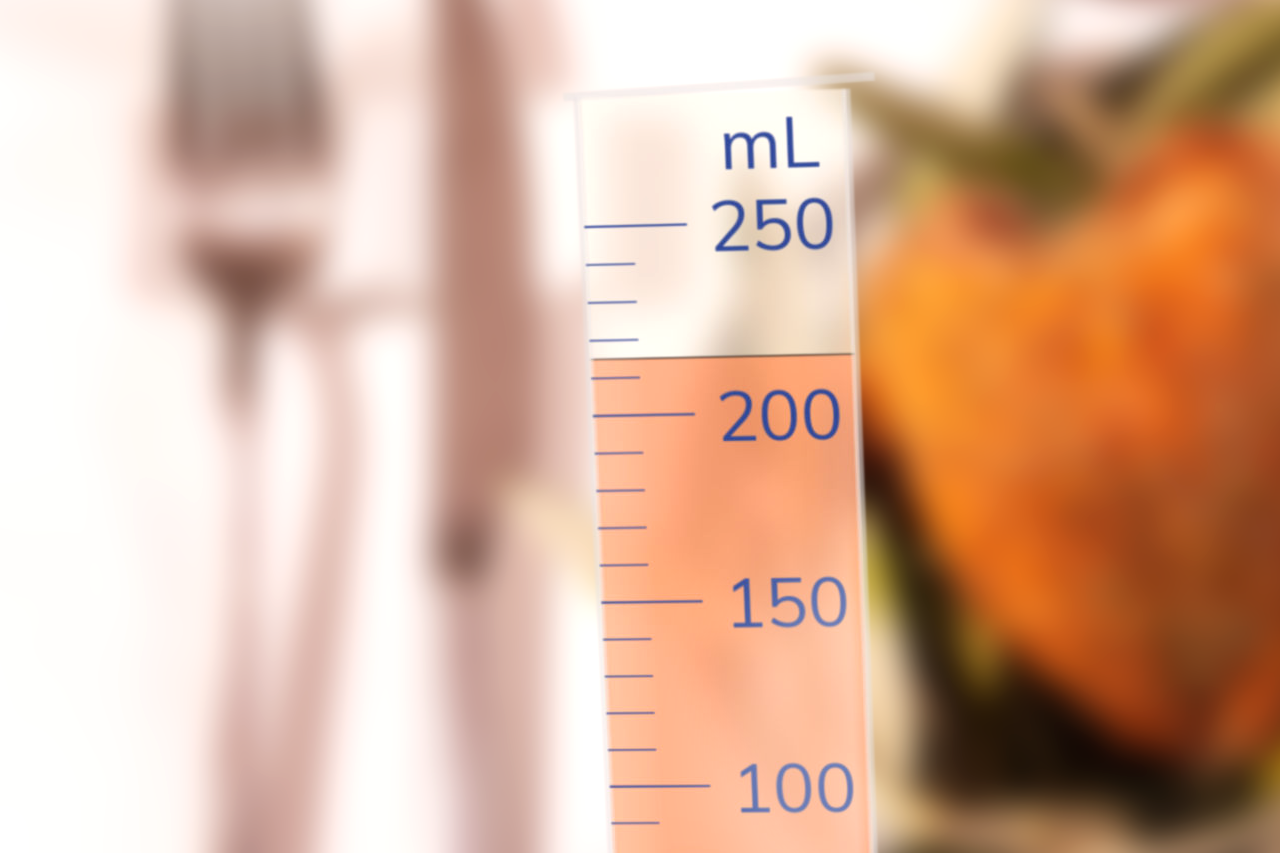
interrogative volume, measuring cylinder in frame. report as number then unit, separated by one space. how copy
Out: 215 mL
